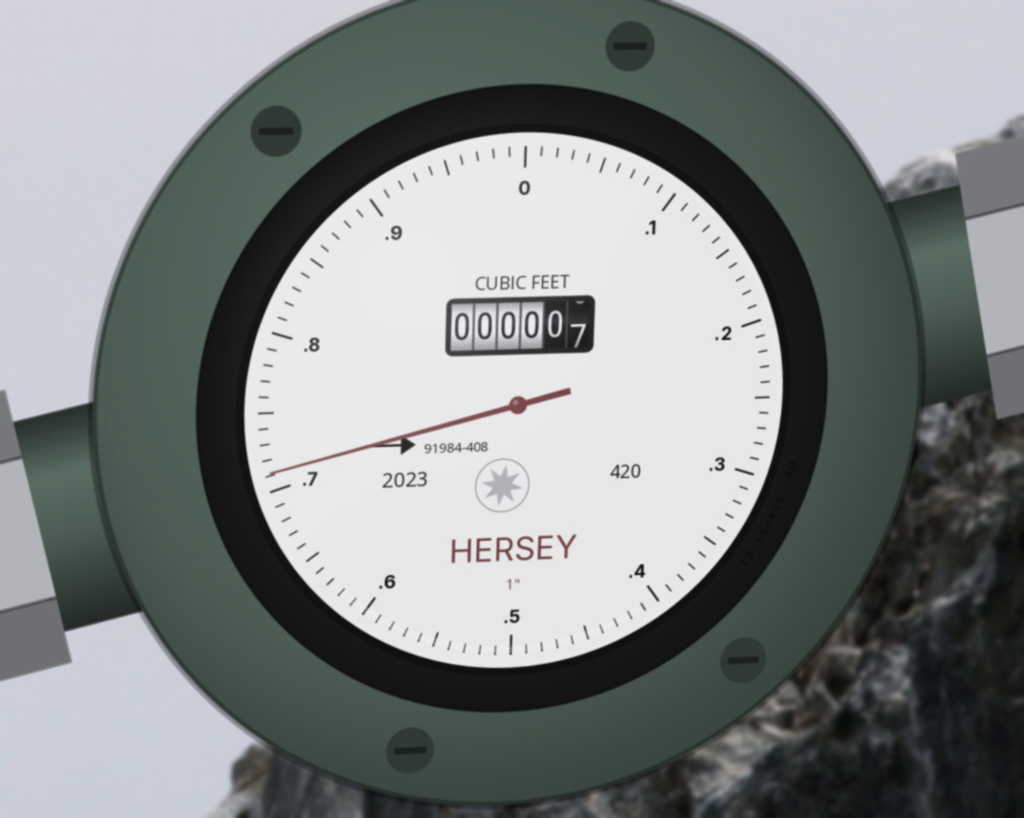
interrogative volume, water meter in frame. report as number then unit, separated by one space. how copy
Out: 6.71 ft³
